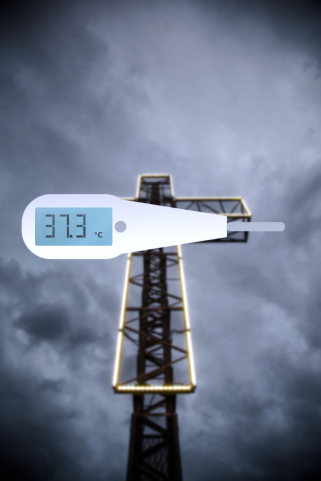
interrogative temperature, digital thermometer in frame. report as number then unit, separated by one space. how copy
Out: 37.3 °C
